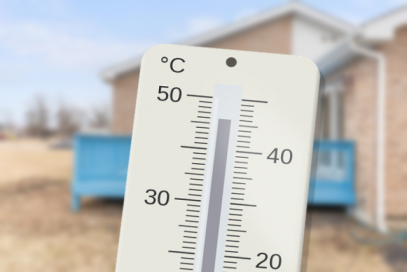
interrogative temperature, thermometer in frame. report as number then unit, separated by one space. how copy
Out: 46 °C
